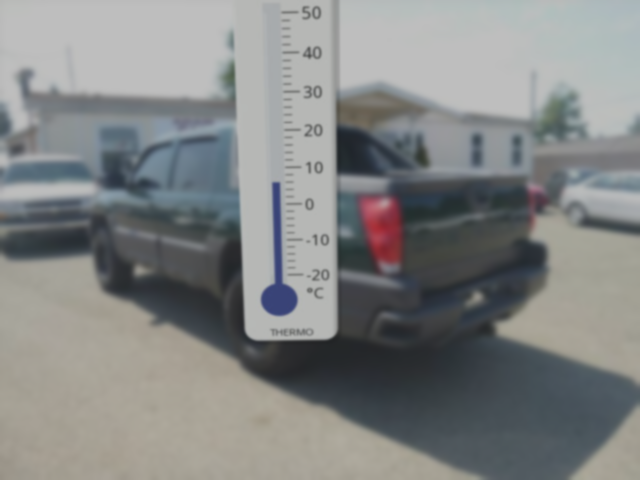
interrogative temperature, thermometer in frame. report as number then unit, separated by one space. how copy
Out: 6 °C
